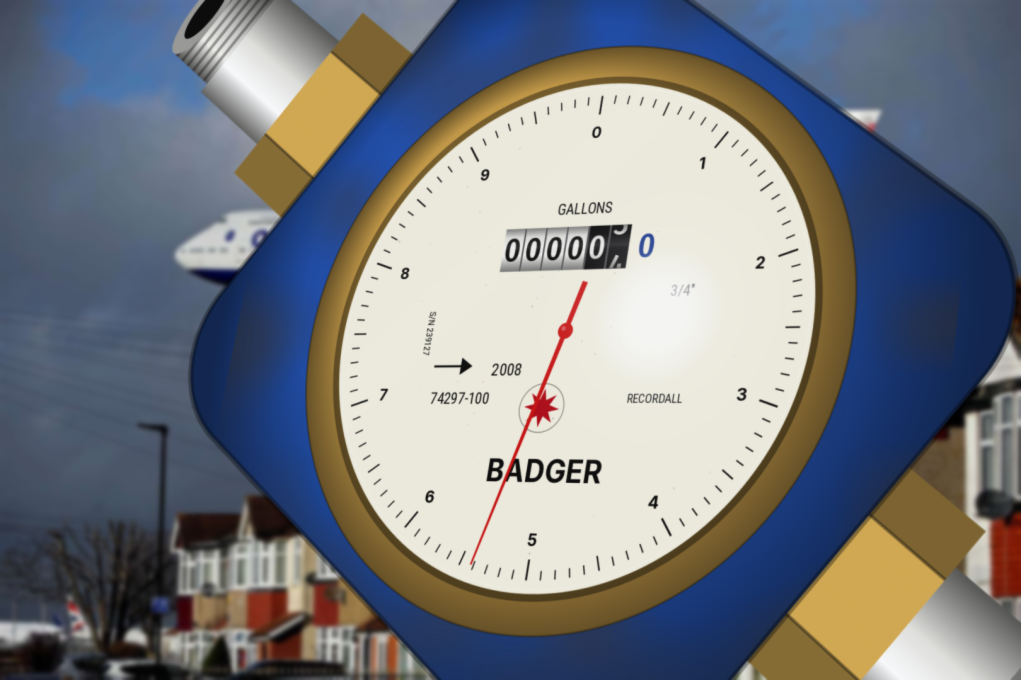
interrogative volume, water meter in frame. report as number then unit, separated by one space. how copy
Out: 35.4 gal
